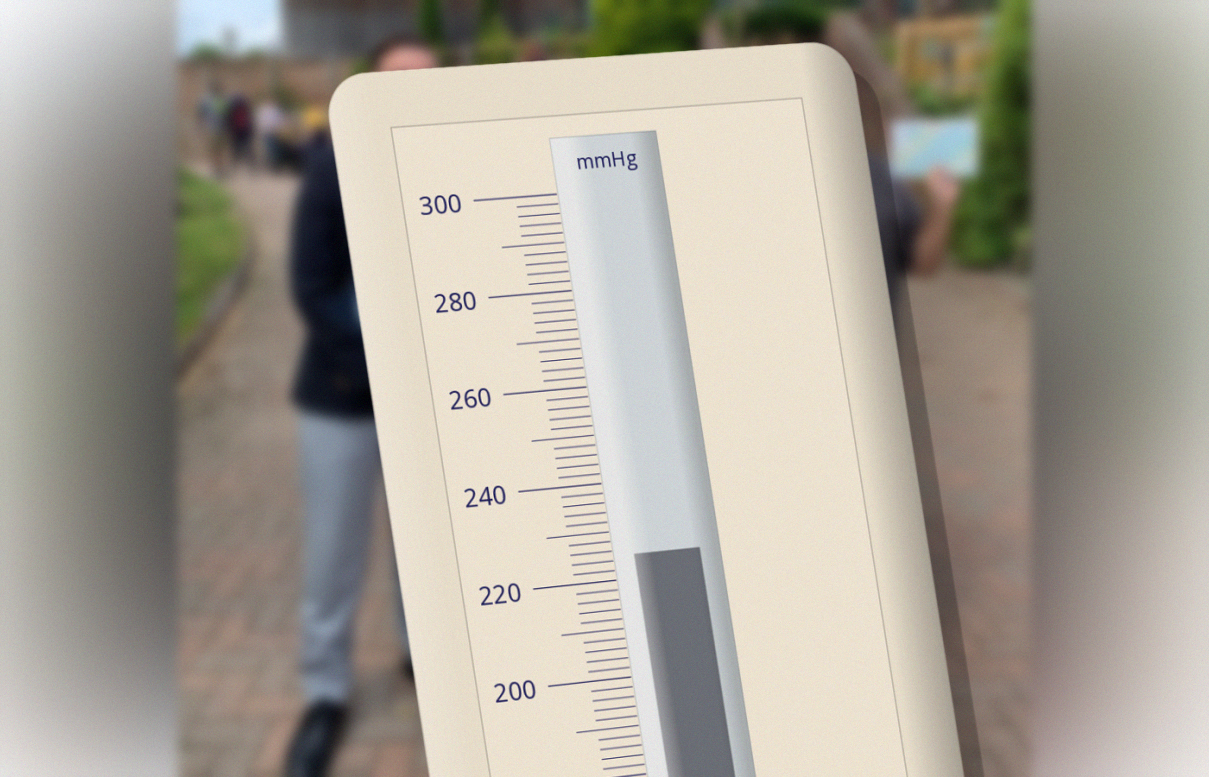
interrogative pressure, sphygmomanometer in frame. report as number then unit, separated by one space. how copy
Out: 225 mmHg
